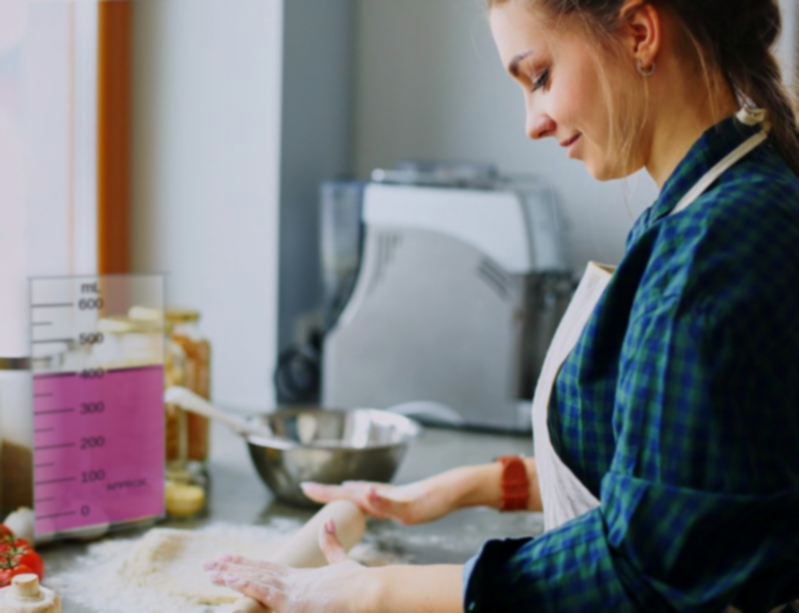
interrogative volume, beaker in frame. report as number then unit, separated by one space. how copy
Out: 400 mL
